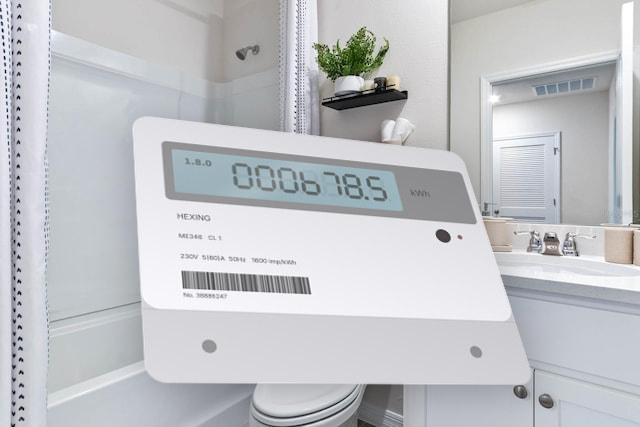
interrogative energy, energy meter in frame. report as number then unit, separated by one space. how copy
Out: 678.5 kWh
